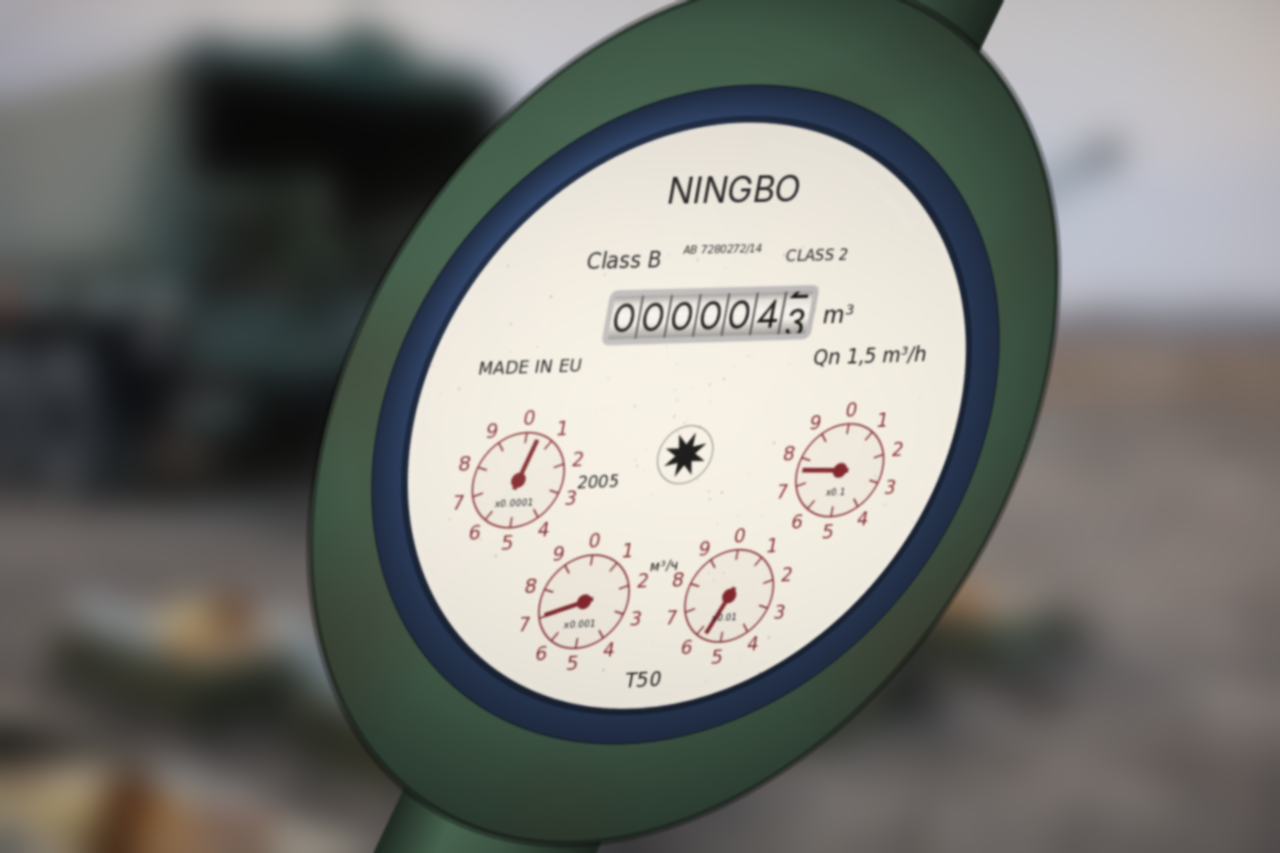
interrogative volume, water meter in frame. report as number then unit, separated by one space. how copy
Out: 42.7570 m³
